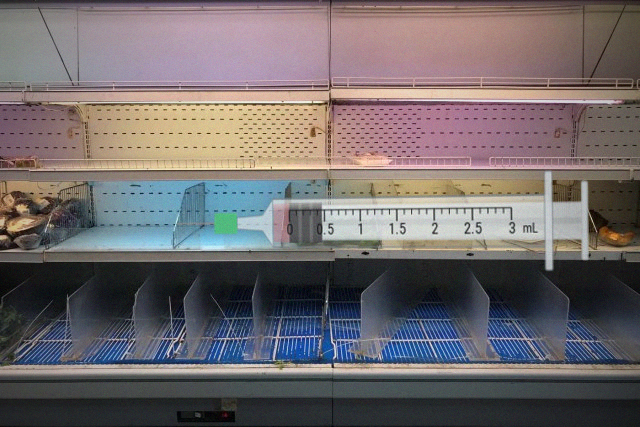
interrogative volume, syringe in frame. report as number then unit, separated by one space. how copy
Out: 0 mL
